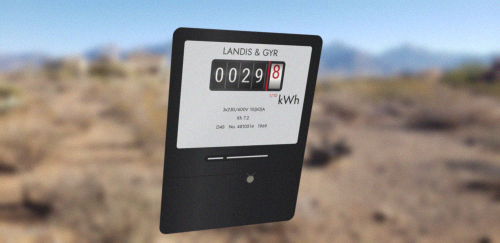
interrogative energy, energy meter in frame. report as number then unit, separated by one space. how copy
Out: 29.8 kWh
